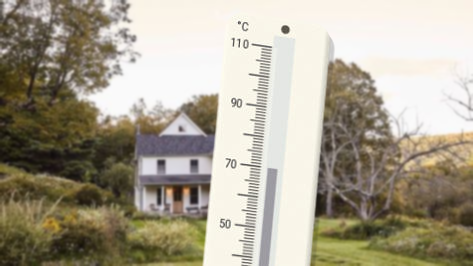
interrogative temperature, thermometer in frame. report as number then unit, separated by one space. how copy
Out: 70 °C
